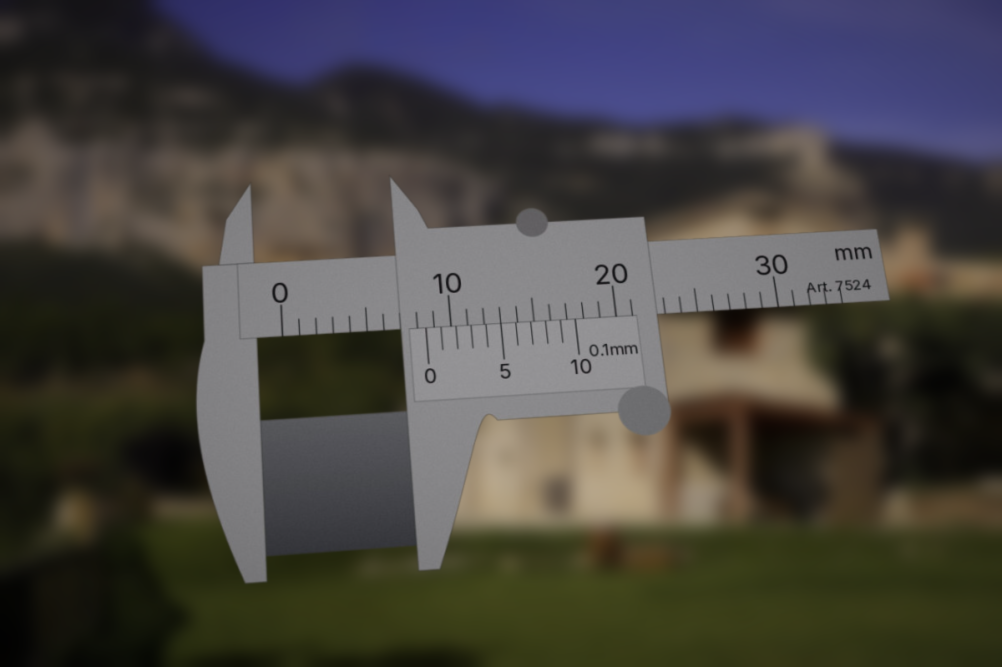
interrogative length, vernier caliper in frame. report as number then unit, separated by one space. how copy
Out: 8.5 mm
